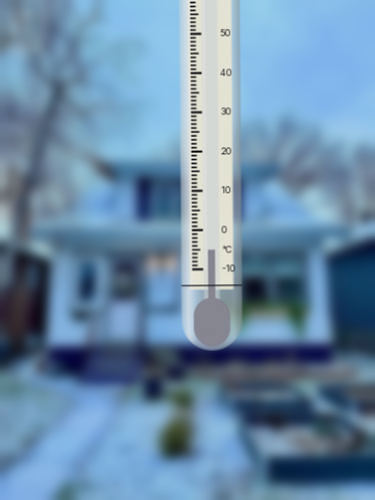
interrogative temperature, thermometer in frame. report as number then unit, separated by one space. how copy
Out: -5 °C
